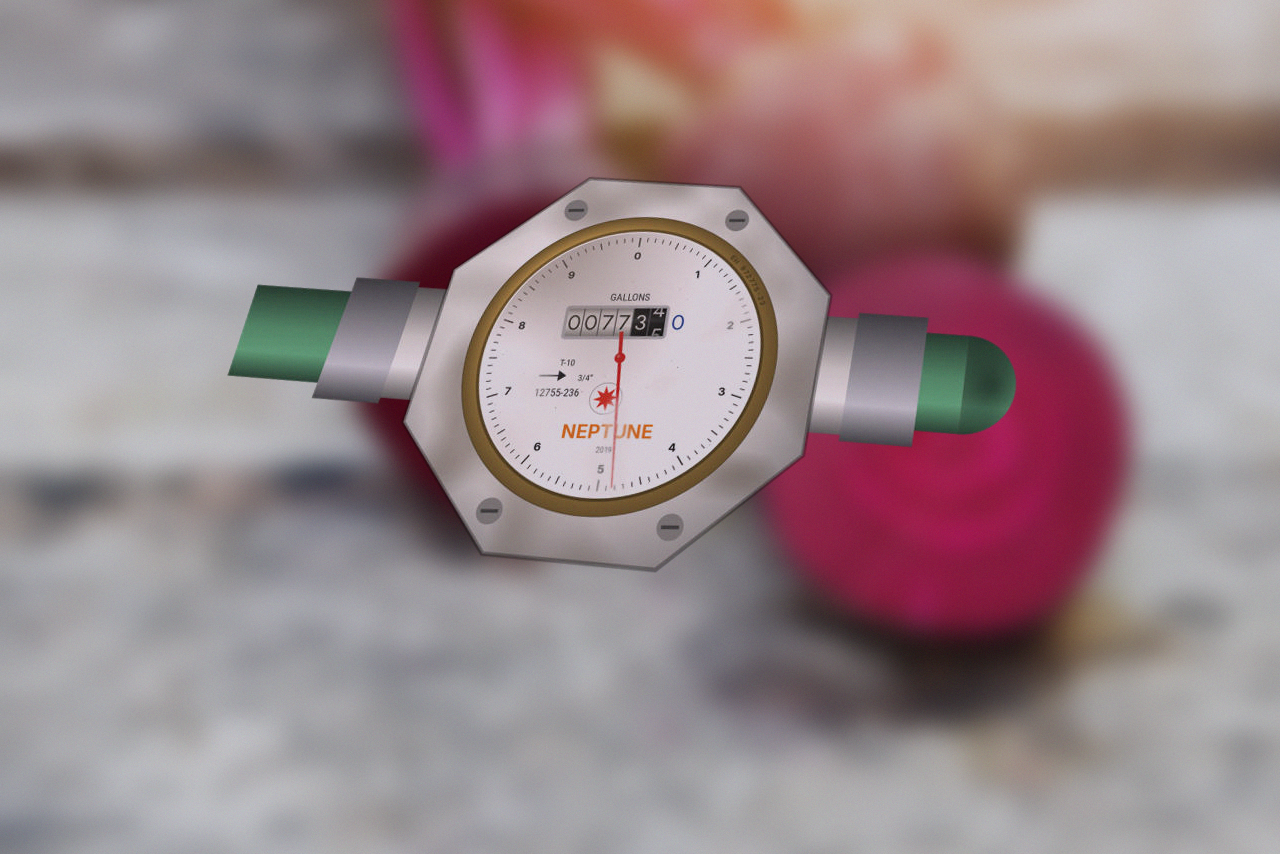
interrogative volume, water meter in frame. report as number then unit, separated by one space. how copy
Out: 77344.8 gal
